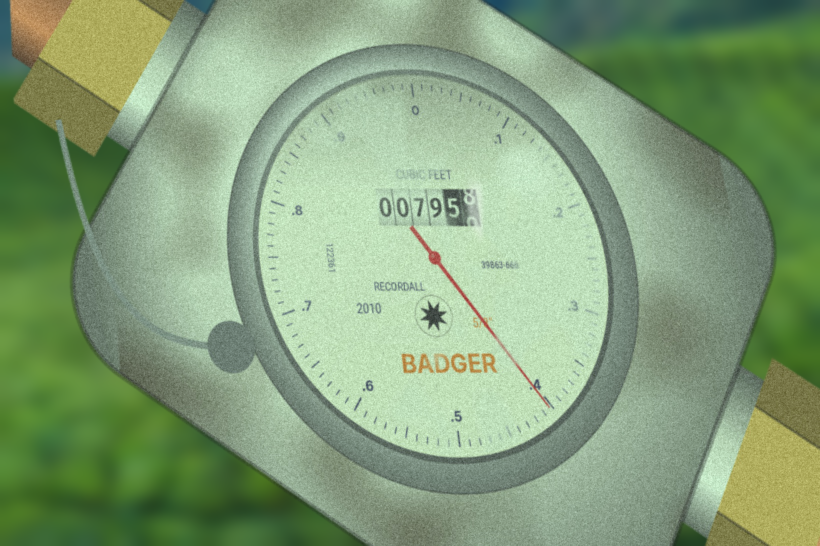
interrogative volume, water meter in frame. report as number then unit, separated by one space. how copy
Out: 7958.40 ft³
